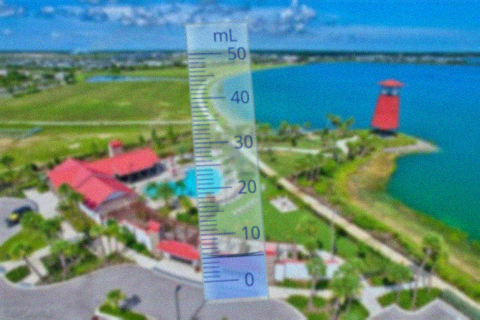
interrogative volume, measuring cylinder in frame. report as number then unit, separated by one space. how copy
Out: 5 mL
